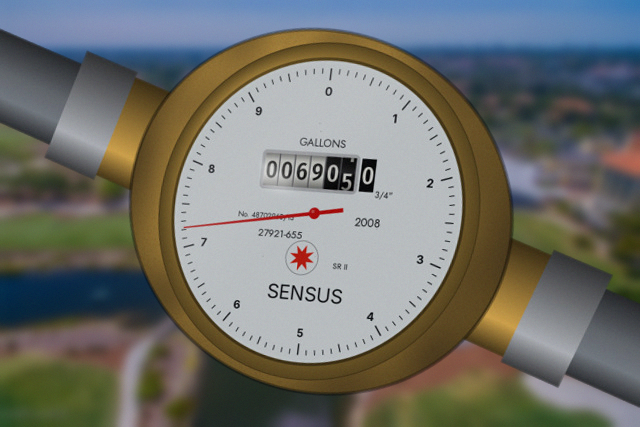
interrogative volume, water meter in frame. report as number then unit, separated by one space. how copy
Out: 69047.2 gal
